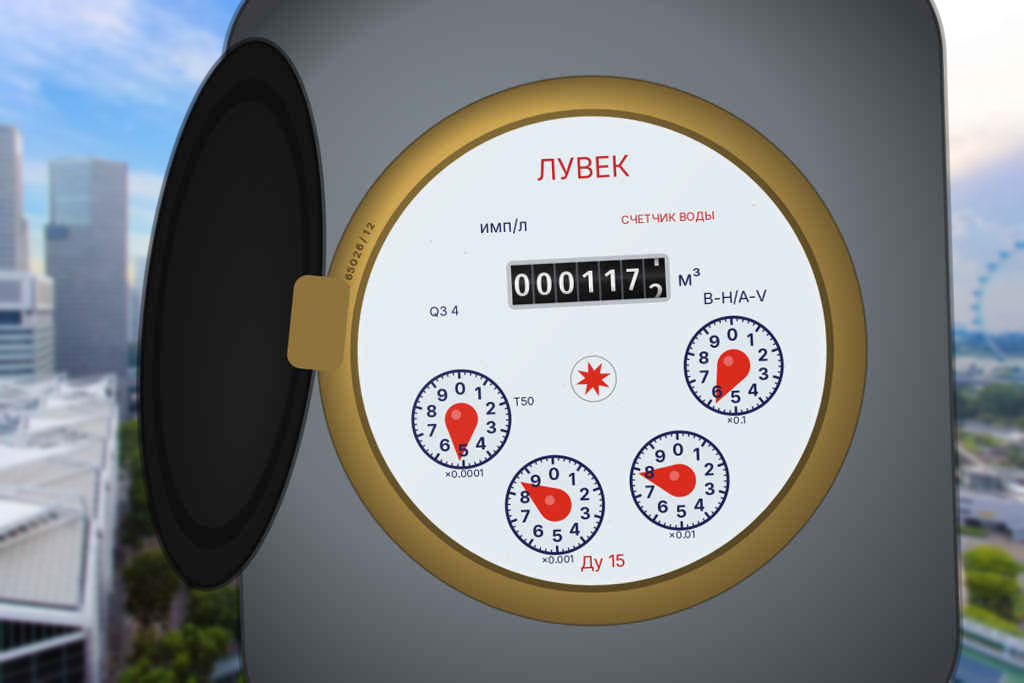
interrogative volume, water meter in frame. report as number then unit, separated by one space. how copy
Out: 1171.5785 m³
